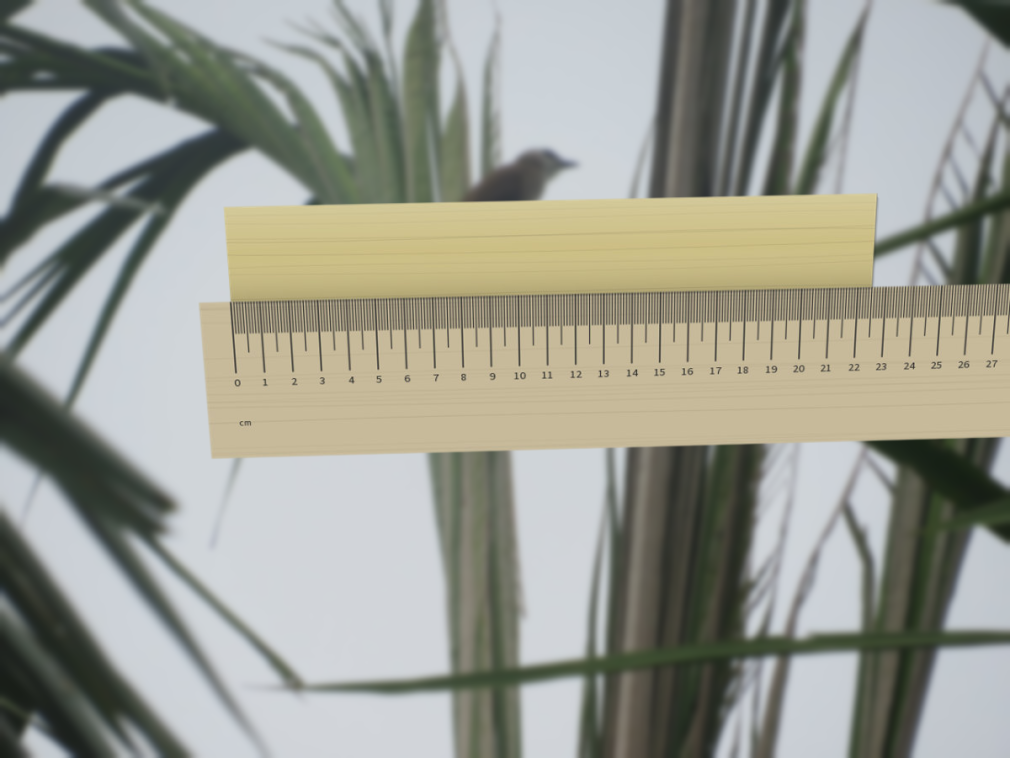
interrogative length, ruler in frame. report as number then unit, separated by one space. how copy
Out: 22.5 cm
